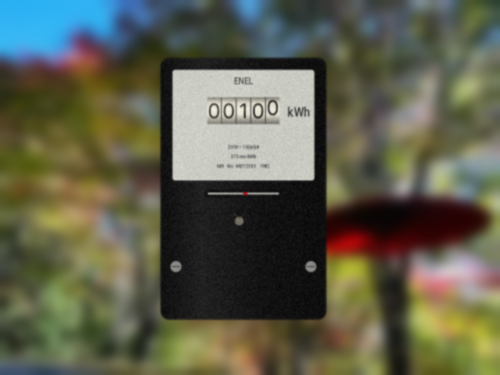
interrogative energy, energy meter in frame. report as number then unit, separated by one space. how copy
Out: 100 kWh
